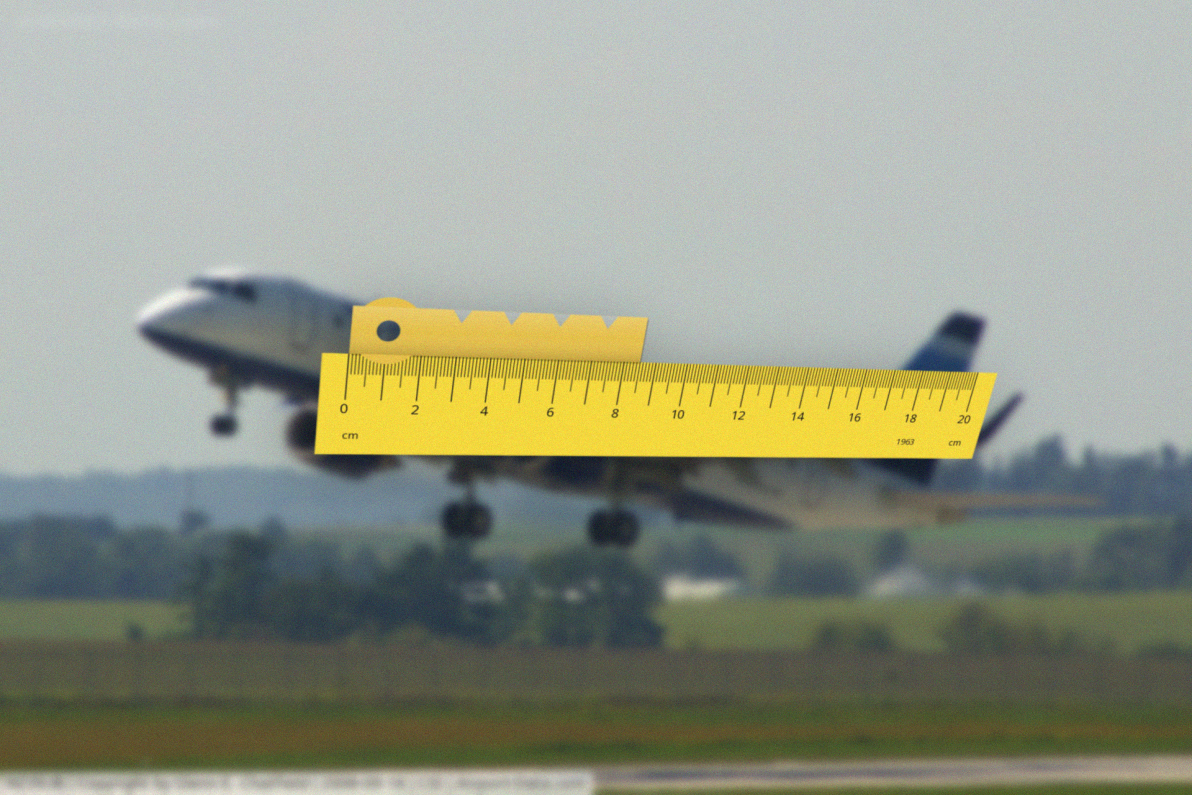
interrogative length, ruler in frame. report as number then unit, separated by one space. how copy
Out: 8.5 cm
